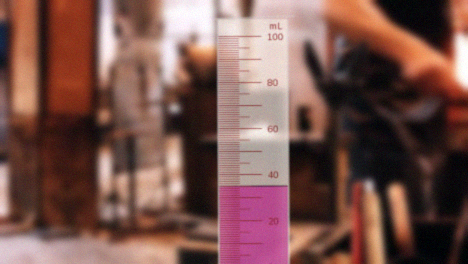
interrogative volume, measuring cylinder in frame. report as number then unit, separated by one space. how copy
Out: 35 mL
